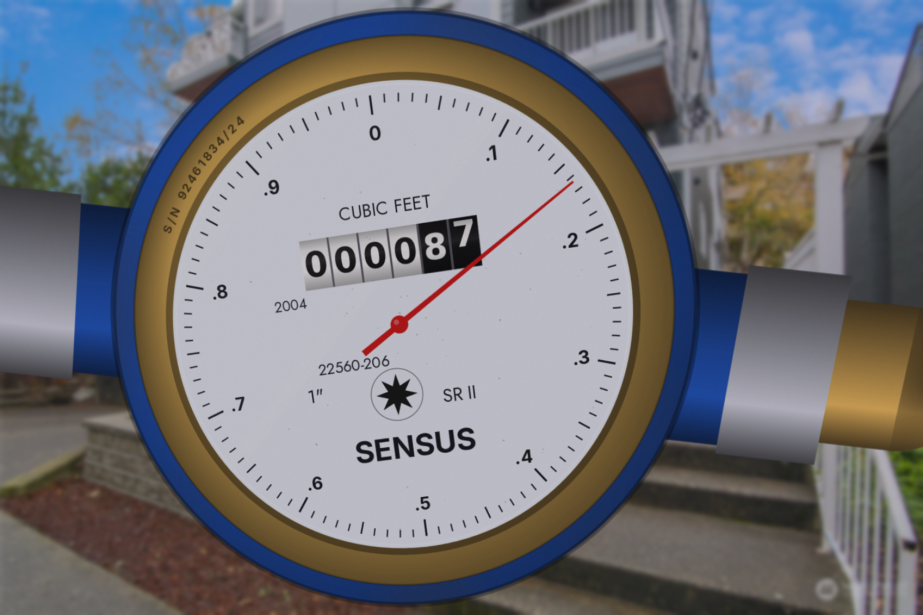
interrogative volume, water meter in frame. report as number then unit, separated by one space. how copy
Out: 87.16 ft³
